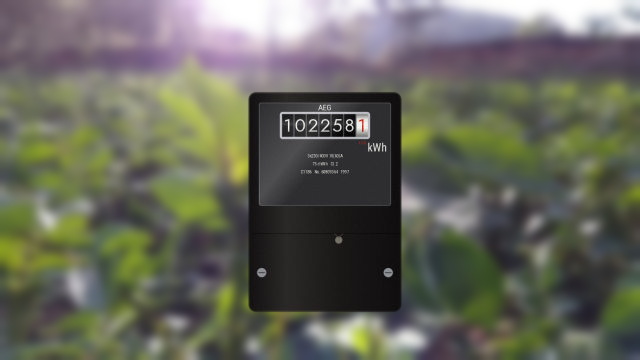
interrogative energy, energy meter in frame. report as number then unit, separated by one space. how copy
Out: 102258.1 kWh
